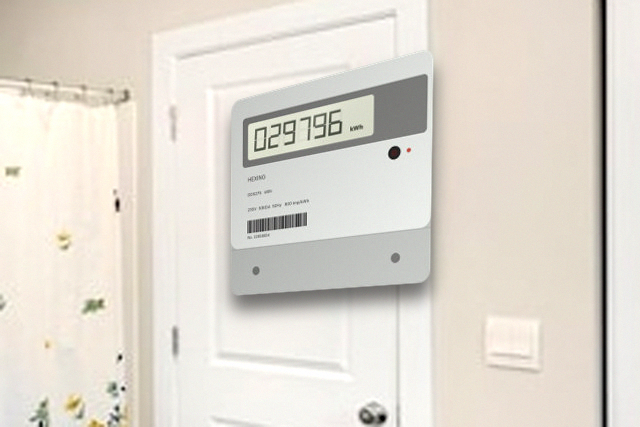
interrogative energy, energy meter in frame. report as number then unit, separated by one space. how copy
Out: 29796 kWh
